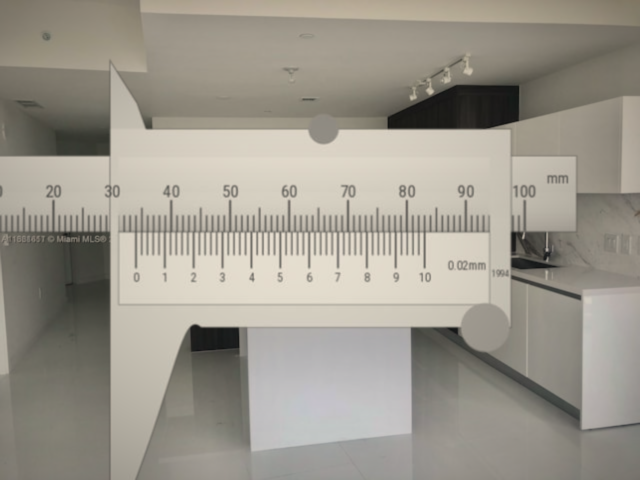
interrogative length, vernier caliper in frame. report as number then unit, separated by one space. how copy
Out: 34.0 mm
